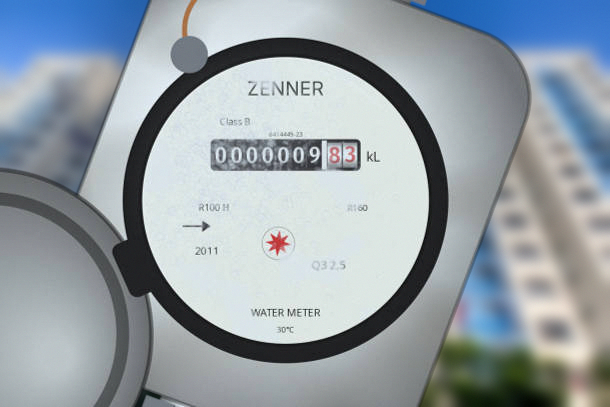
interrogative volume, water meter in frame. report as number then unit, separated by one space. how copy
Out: 9.83 kL
